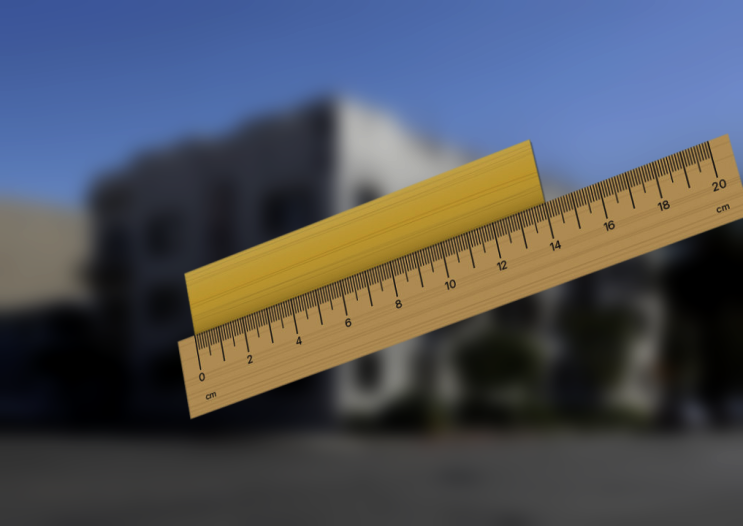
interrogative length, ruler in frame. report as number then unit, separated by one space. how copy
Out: 14 cm
